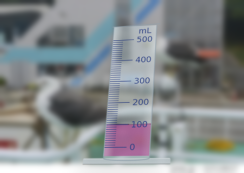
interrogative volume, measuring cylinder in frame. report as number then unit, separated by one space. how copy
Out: 100 mL
